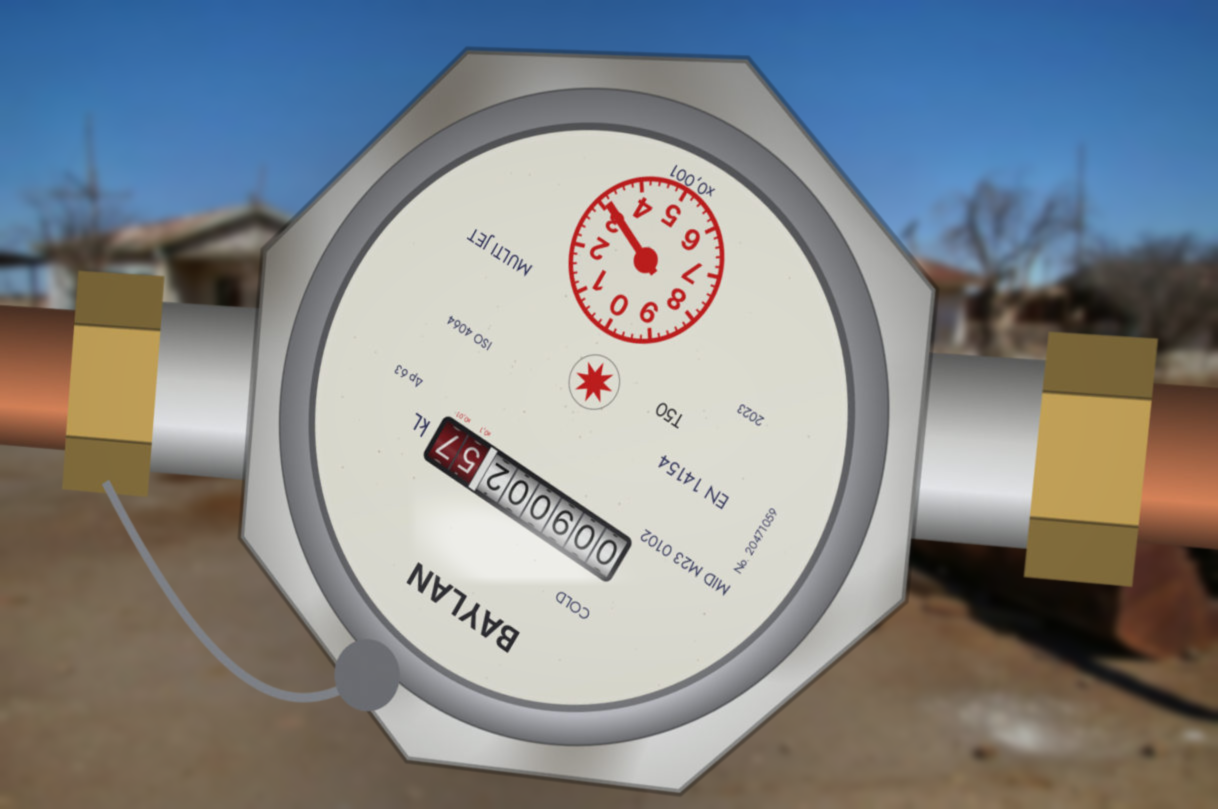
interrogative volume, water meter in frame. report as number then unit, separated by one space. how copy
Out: 9002.573 kL
